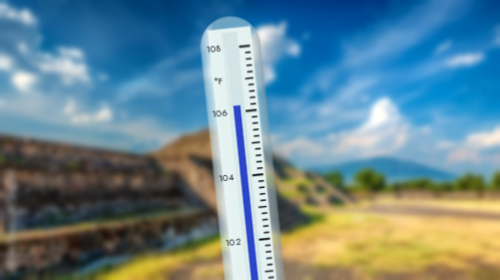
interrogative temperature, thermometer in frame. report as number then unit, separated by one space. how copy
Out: 106.2 °F
